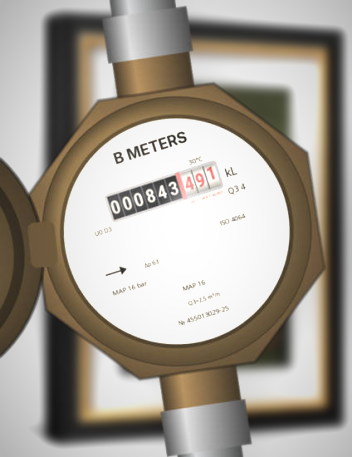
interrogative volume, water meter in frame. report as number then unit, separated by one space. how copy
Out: 843.491 kL
